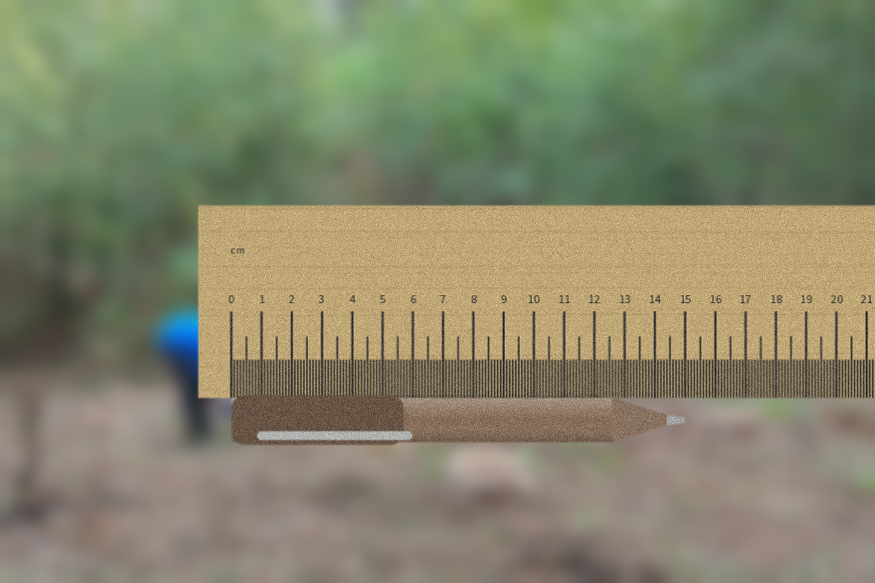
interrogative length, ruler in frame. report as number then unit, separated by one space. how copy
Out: 15 cm
